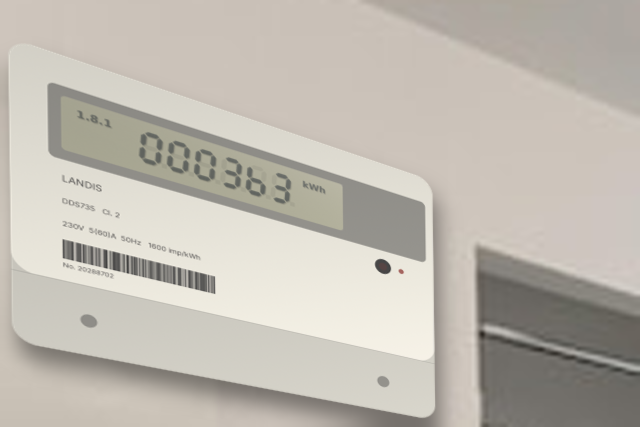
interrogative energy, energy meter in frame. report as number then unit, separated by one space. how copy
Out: 363 kWh
